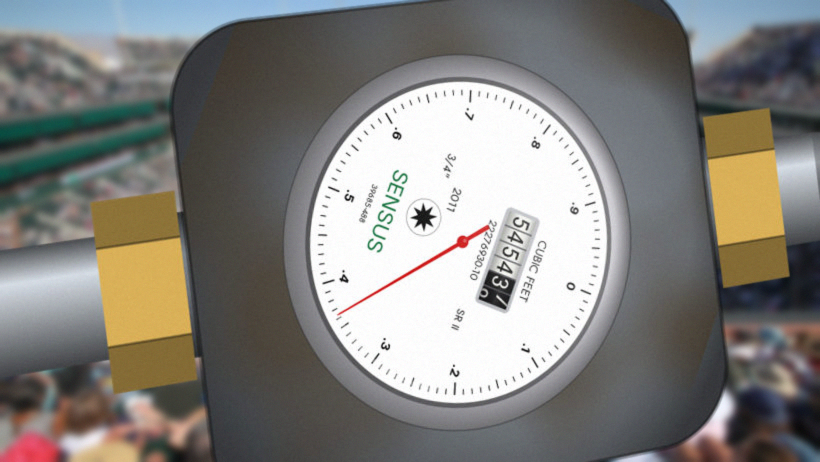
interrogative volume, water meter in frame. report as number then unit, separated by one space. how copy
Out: 545437.36 ft³
